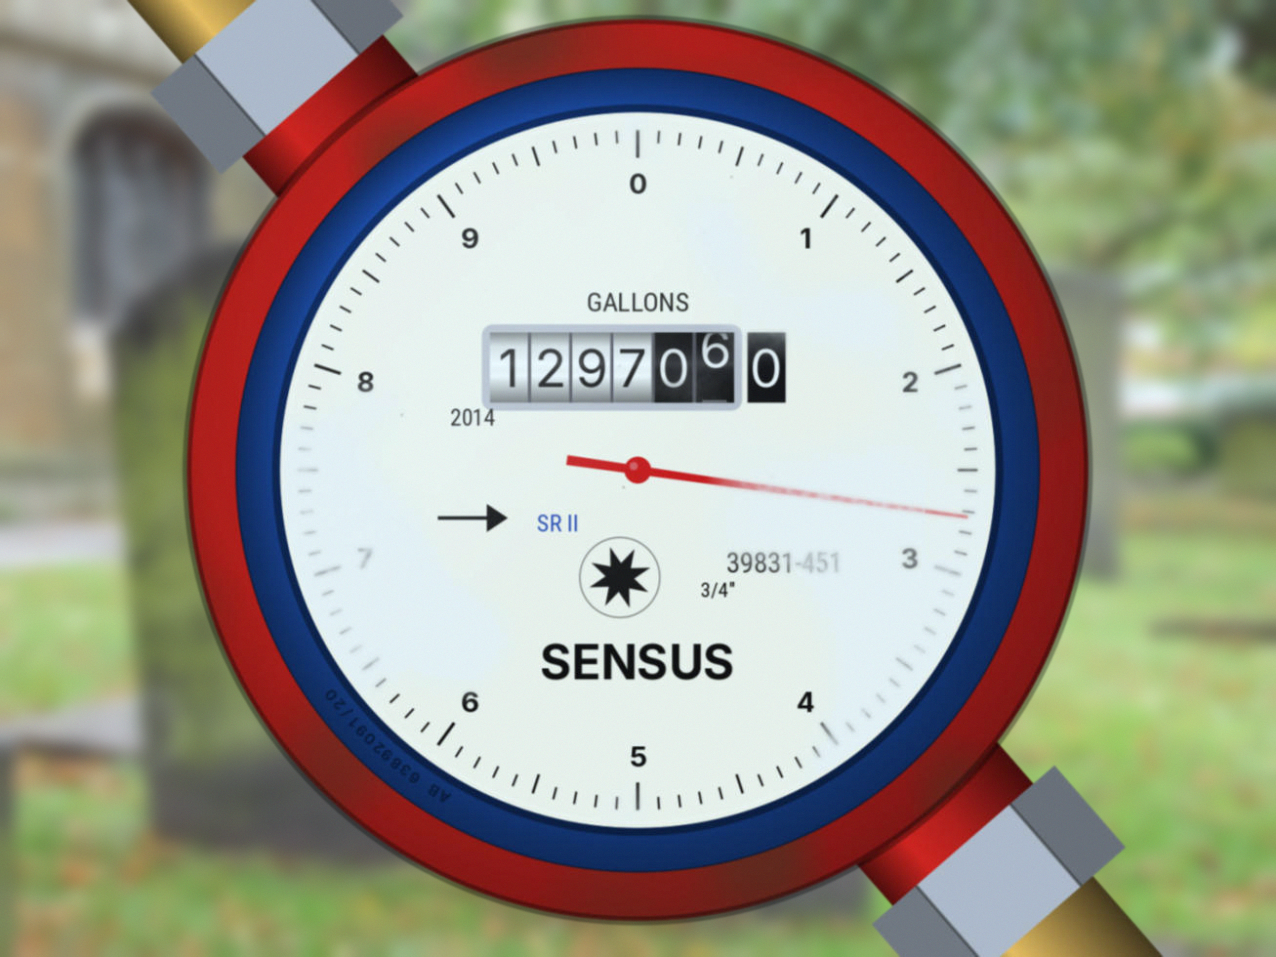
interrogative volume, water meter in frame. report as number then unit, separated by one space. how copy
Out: 1297062.7 gal
